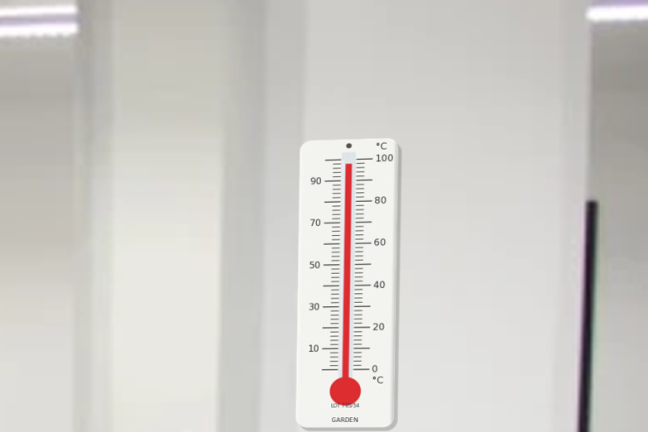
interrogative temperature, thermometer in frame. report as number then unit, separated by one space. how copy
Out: 98 °C
